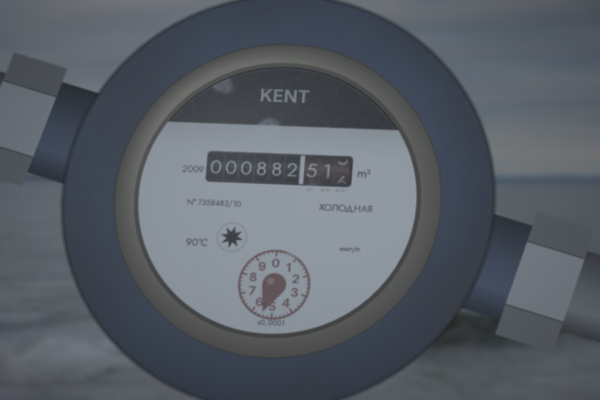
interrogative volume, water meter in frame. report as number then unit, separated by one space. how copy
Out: 882.5155 m³
